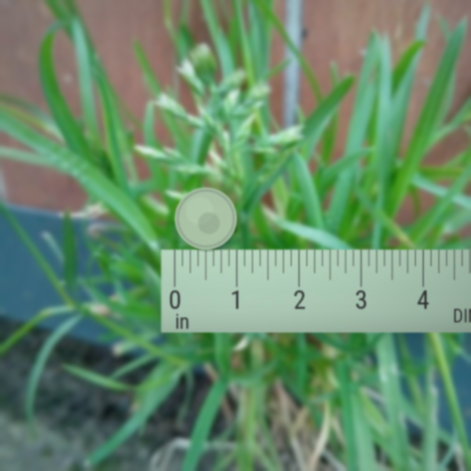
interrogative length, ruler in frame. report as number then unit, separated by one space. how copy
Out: 1 in
